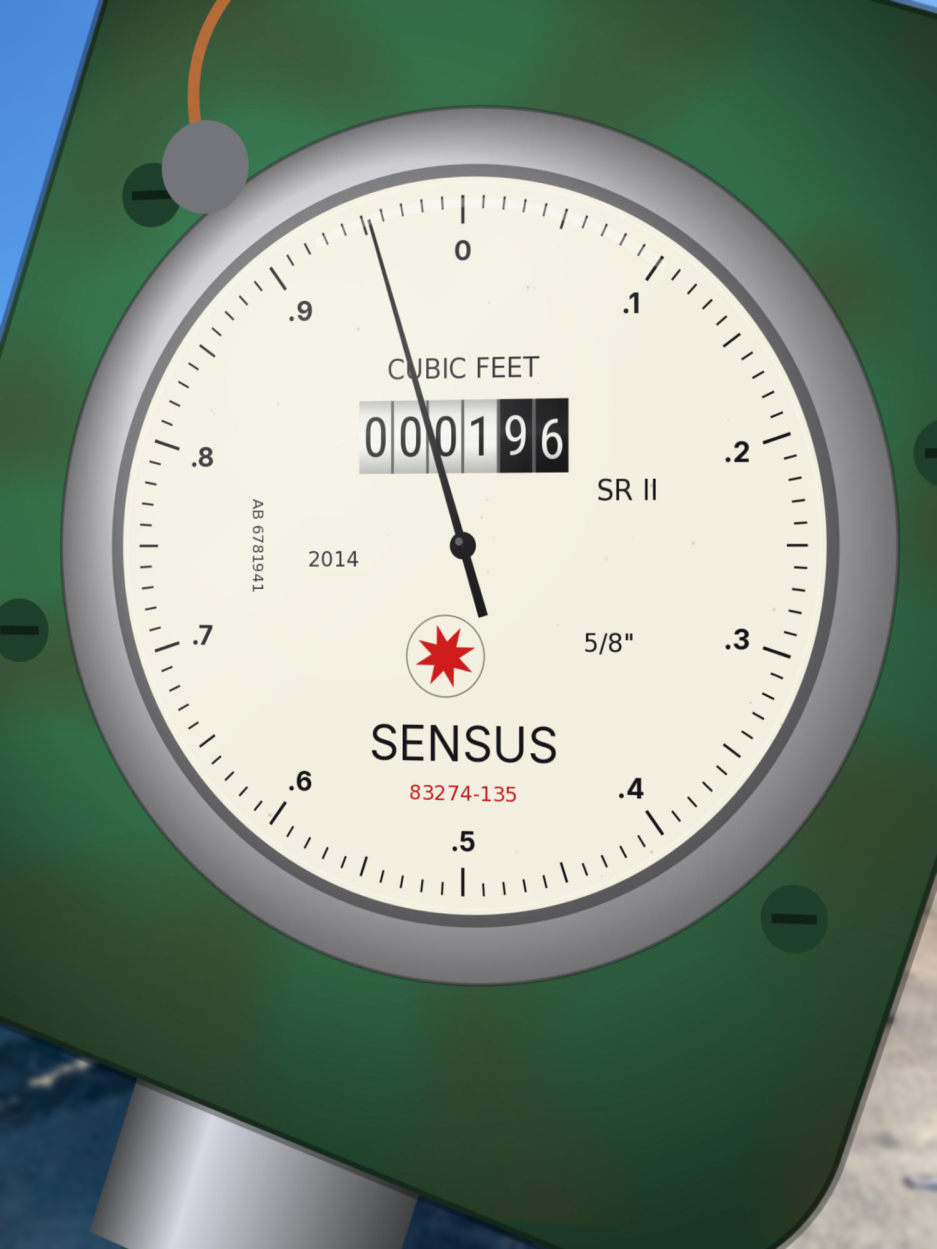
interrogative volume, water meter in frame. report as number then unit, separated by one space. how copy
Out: 195.95 ft³
